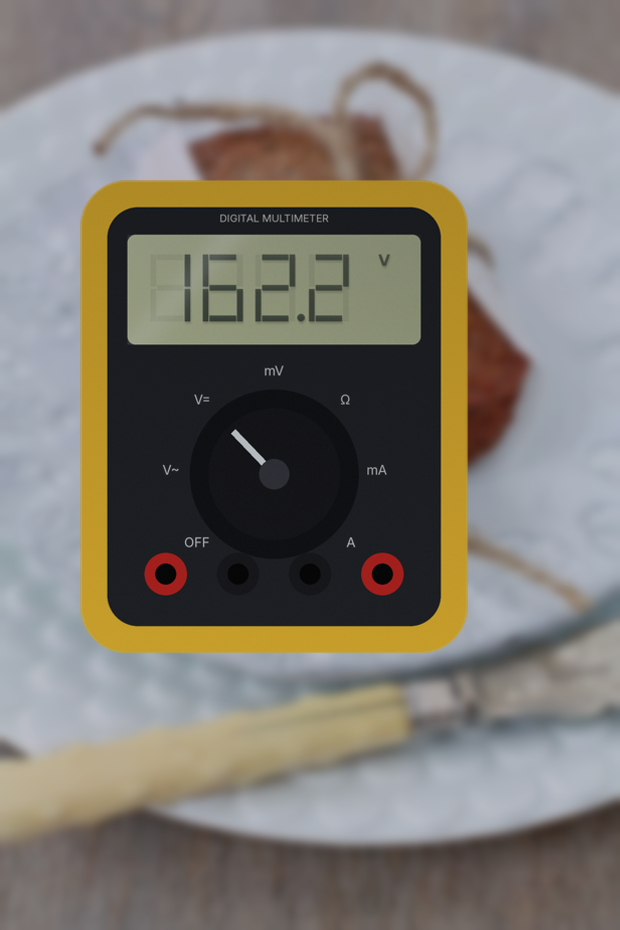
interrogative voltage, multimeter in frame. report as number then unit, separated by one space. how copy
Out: 162.2 V
